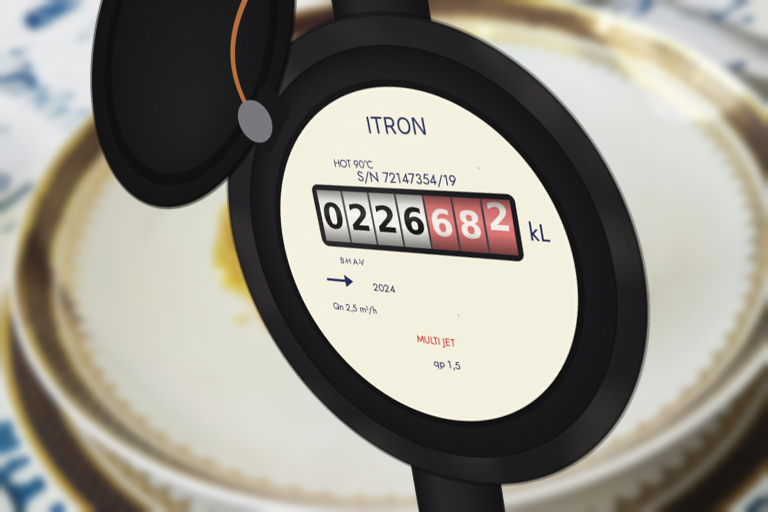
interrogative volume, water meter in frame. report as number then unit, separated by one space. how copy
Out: 226.682 kL
